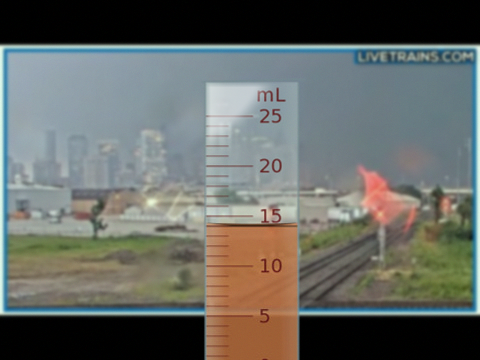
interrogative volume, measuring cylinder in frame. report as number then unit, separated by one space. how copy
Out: 14 mL
